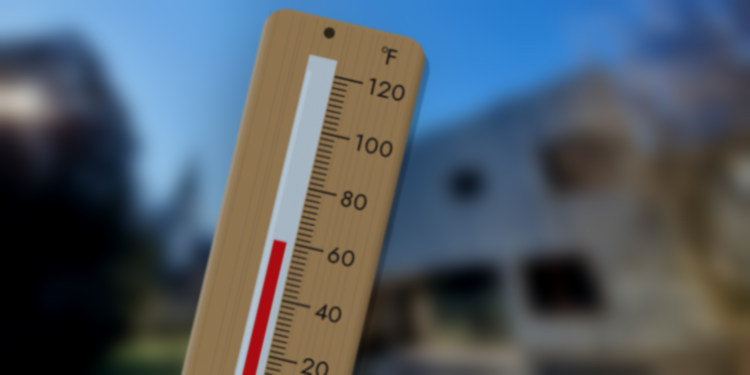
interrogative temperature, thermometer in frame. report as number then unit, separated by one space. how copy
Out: 60 °F
